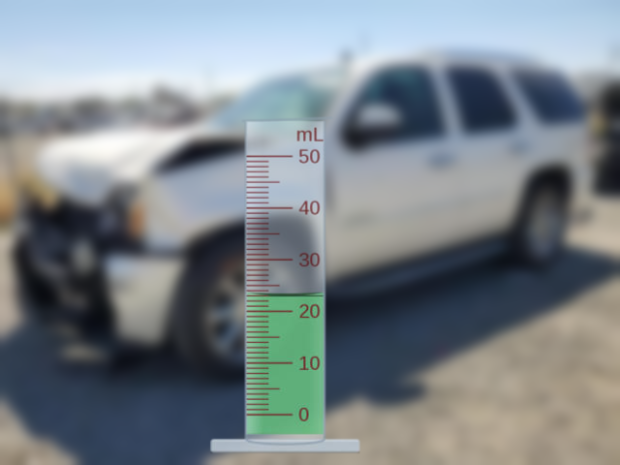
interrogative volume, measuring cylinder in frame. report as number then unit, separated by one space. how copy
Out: 23 mL
